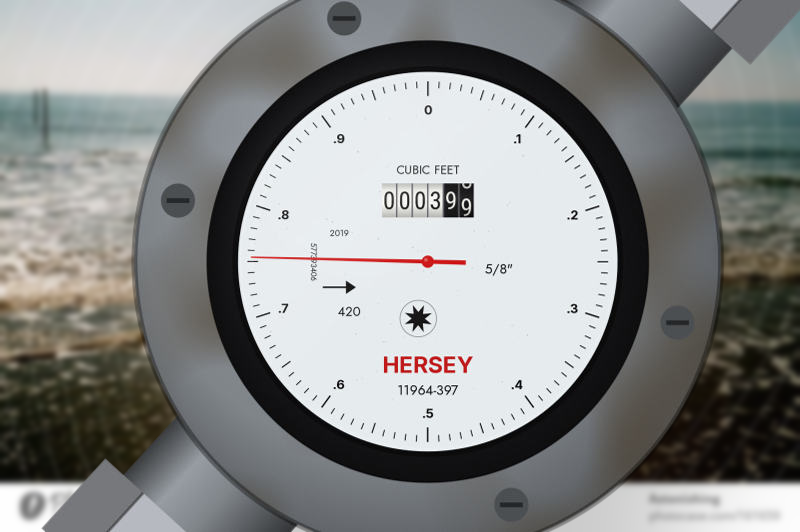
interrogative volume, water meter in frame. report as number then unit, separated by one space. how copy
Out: 398.75 ft³
